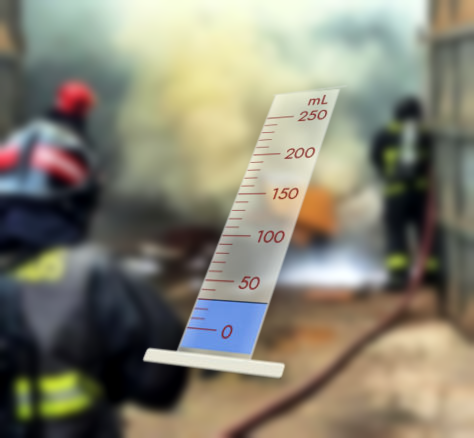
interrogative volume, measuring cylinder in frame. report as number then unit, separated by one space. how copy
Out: 30 mL
